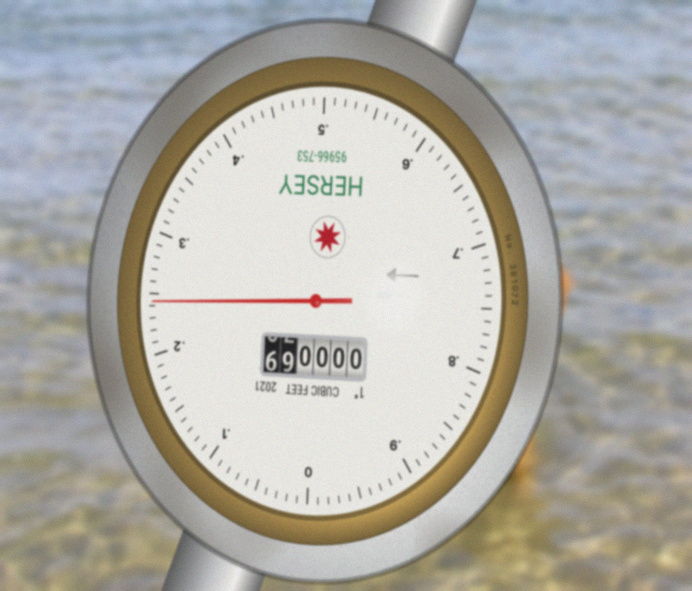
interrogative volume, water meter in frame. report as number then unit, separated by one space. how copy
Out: 69.24 ft³
